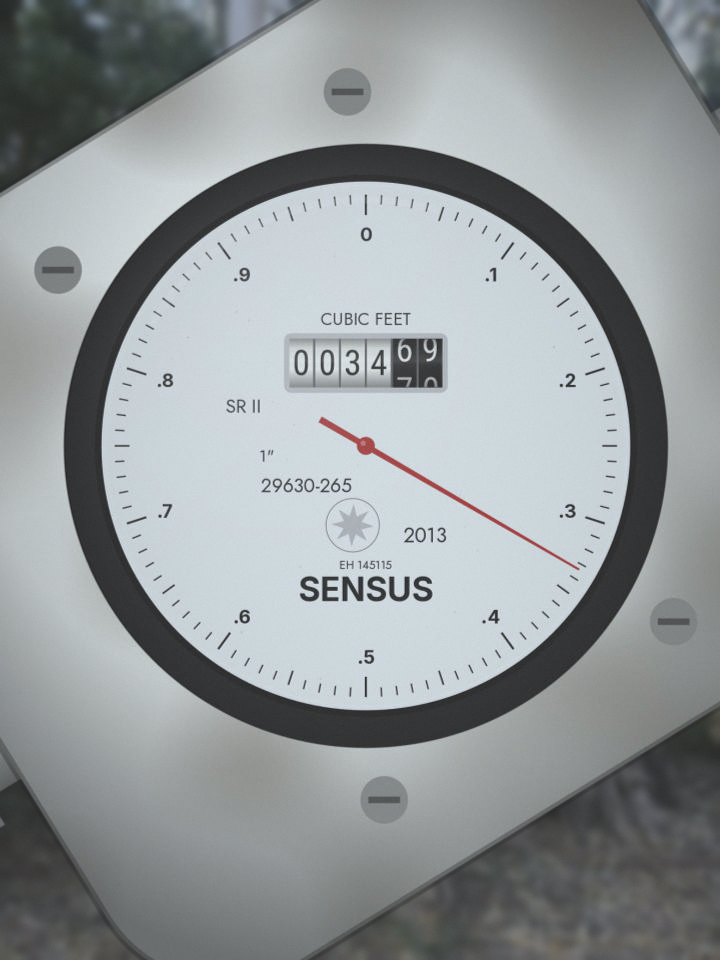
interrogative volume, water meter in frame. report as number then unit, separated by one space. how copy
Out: 3469.33 ft³
